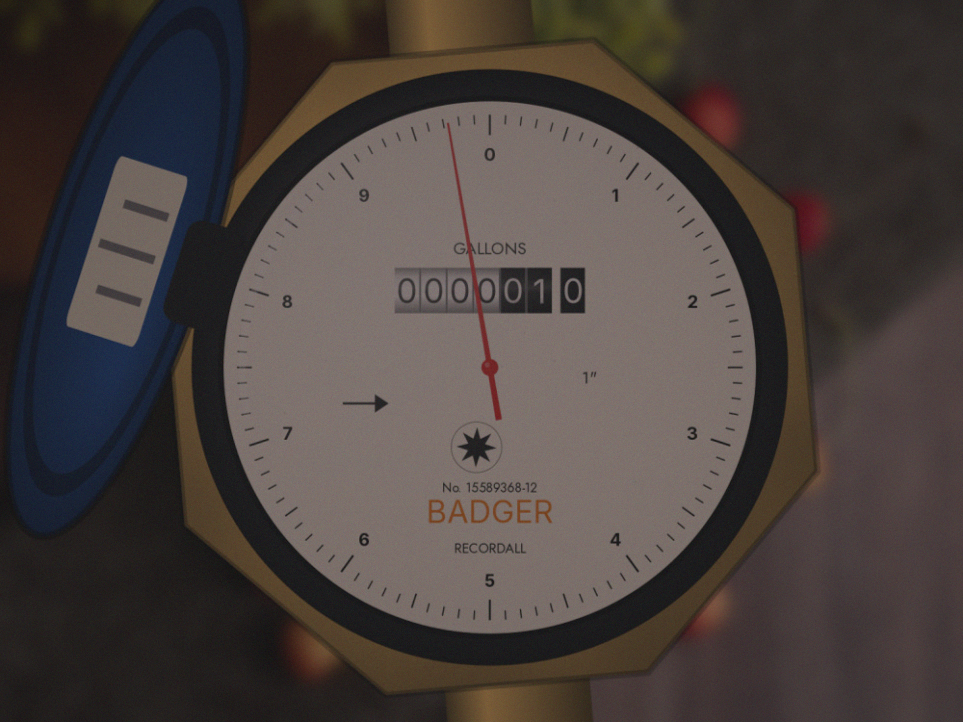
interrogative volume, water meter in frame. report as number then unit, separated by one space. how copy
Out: 9.7 gal
